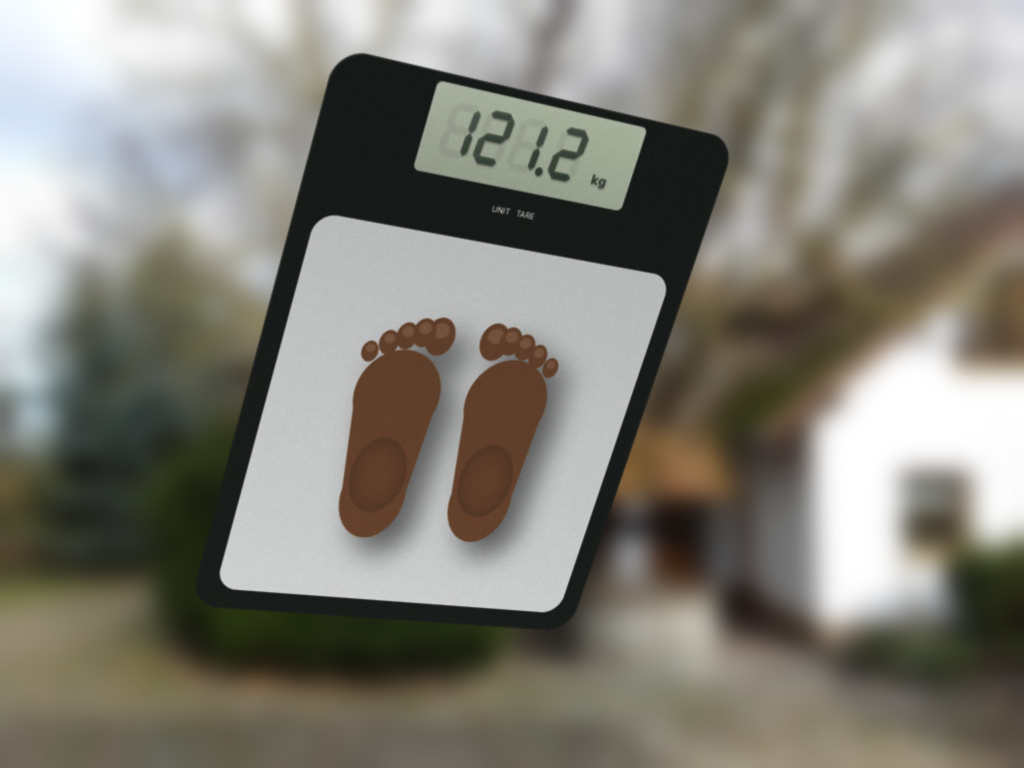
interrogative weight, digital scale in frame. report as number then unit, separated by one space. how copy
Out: 121.2 kg
